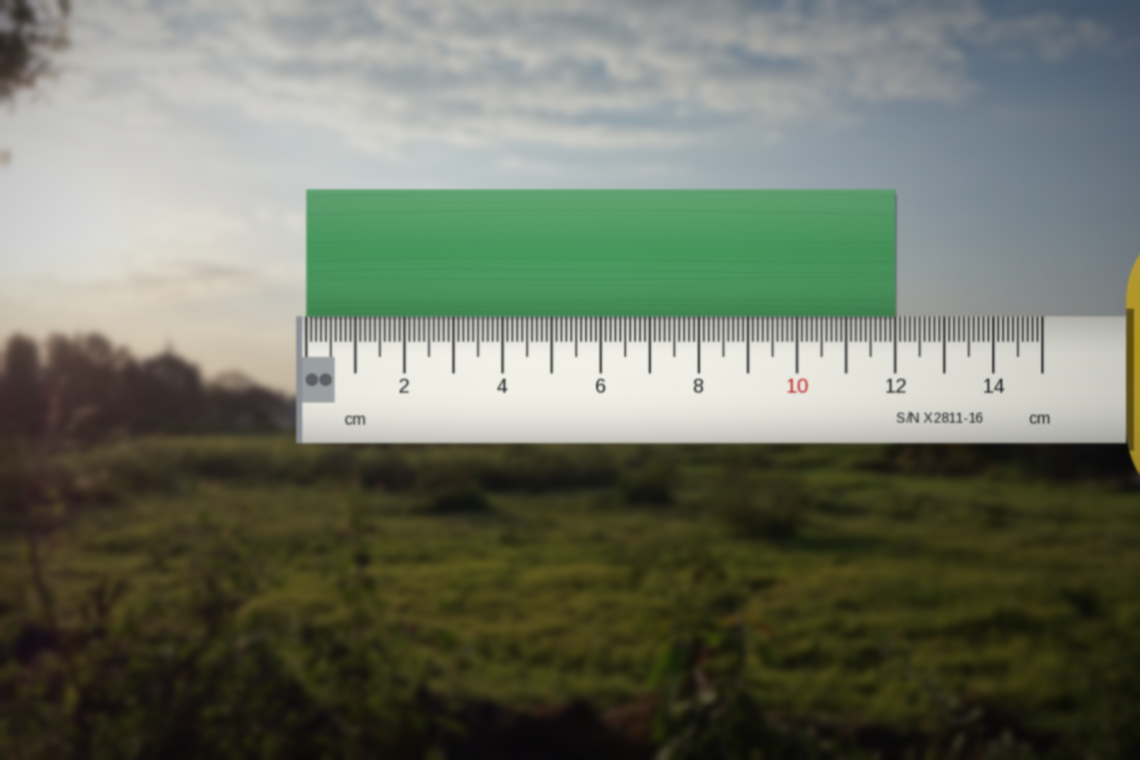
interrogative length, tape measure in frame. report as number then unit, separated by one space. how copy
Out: 12 cm
